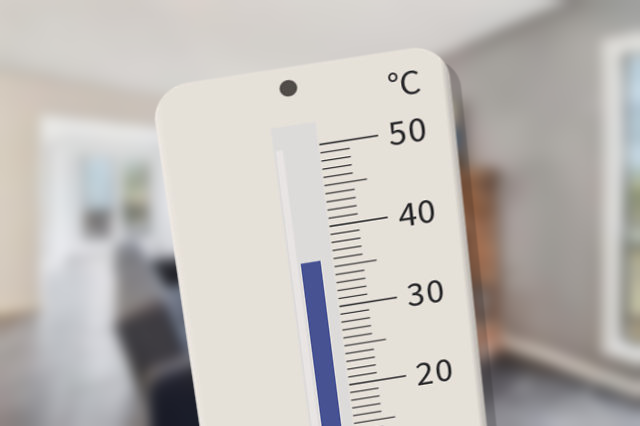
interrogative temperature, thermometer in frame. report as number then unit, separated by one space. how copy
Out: 36 °C
